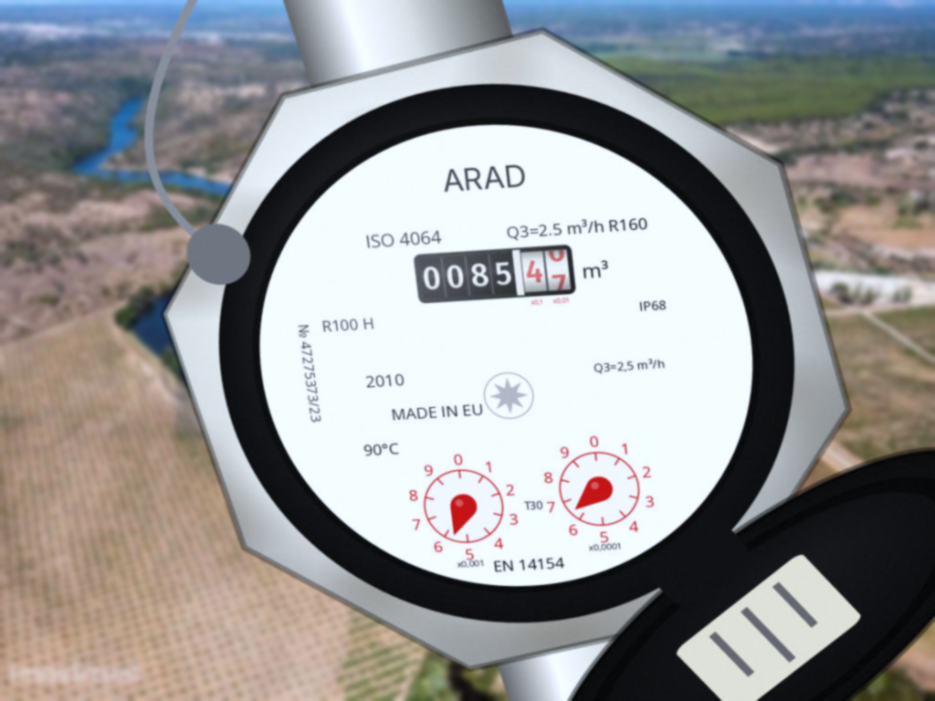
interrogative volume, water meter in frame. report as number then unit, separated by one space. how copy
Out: 85.4656 m³
